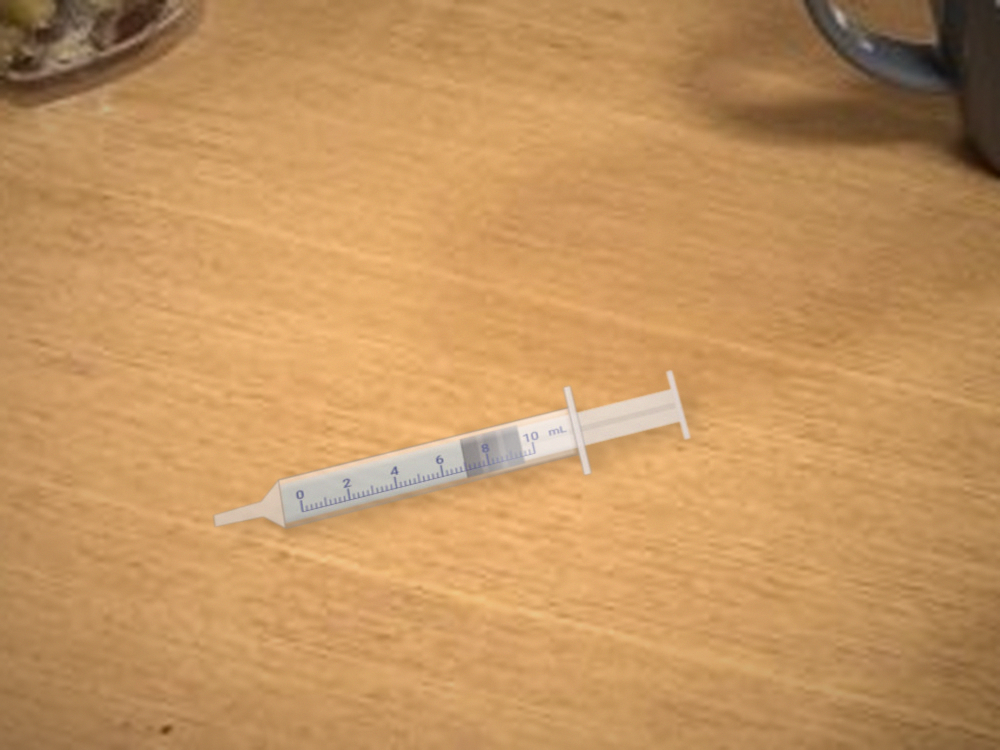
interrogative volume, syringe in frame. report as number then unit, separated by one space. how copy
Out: 7 mL
